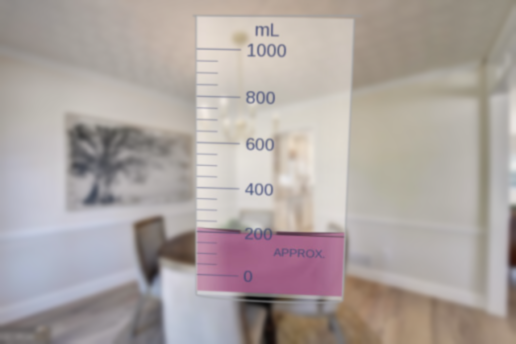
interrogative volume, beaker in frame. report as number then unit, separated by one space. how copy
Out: 200 mL
